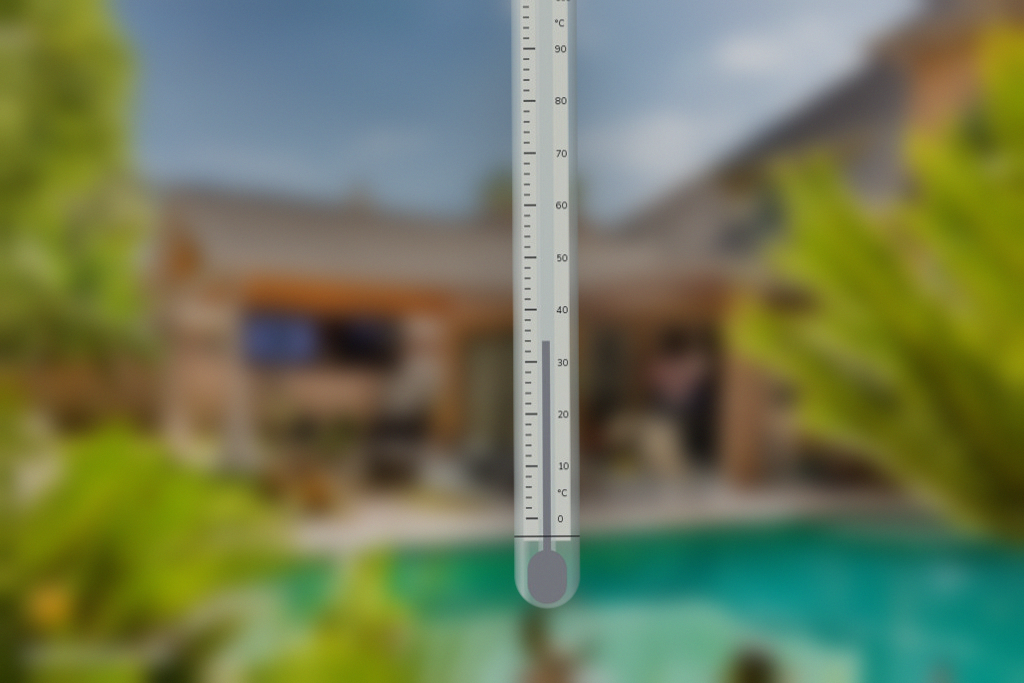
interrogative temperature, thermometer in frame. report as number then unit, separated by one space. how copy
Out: 34 °C
